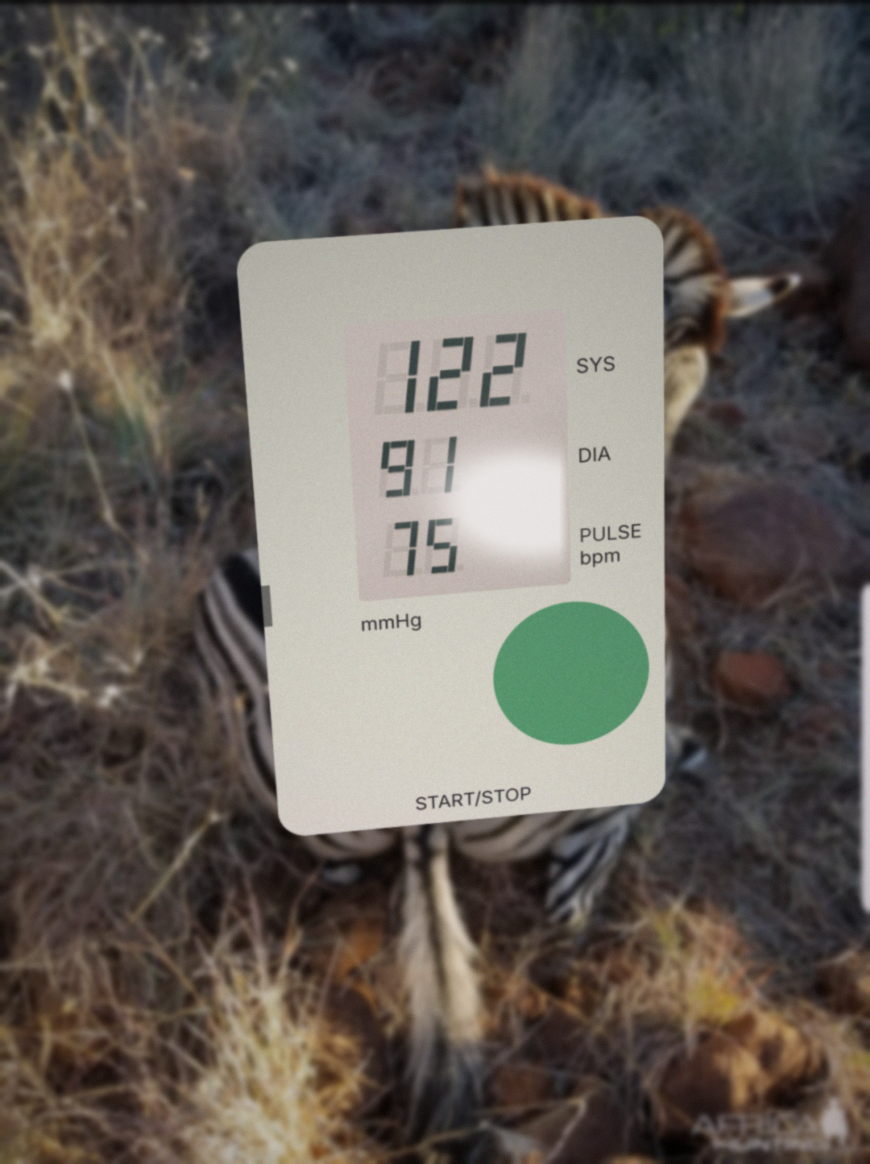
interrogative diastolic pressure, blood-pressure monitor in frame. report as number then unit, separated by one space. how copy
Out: 91 mmHg
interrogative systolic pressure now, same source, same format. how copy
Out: 122 mmHg
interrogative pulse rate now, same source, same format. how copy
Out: 75 bpm
